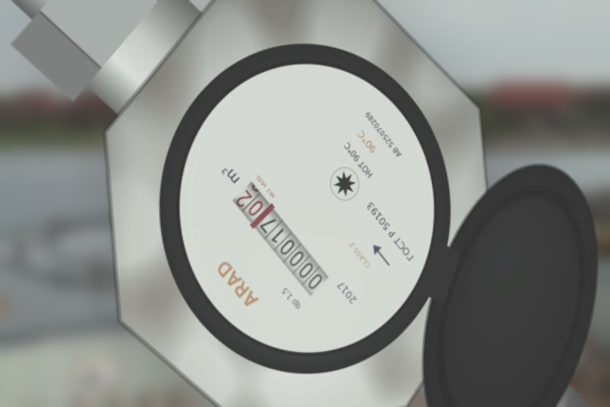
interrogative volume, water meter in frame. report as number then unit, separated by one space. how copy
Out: 17.02 m³
